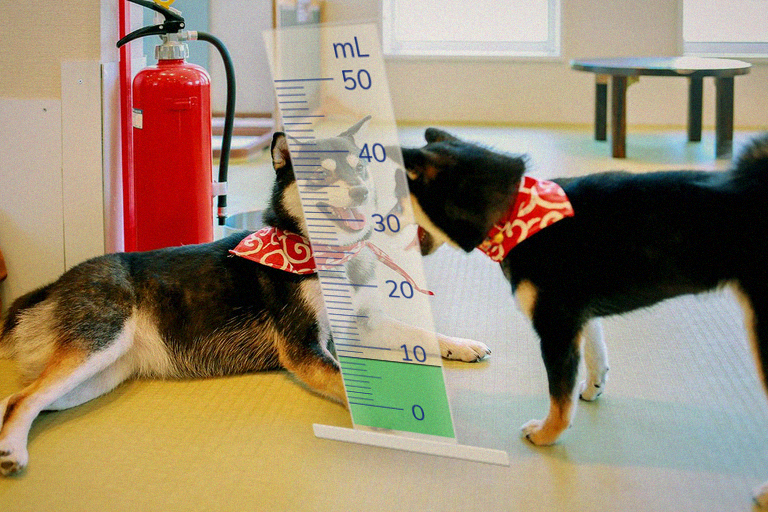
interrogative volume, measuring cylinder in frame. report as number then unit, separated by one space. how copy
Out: 8 mL
